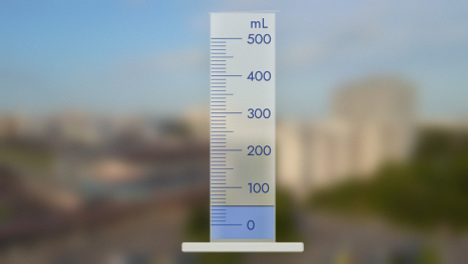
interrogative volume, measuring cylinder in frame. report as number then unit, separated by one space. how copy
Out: 50 mL
